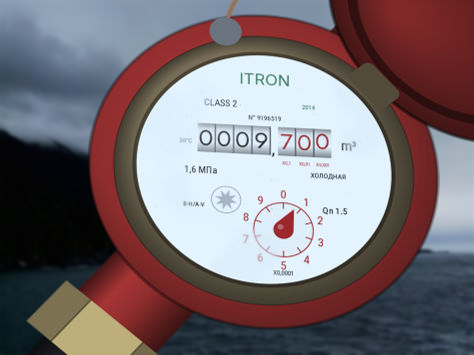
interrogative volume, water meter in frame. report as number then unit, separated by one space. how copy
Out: 9.7000 m³
